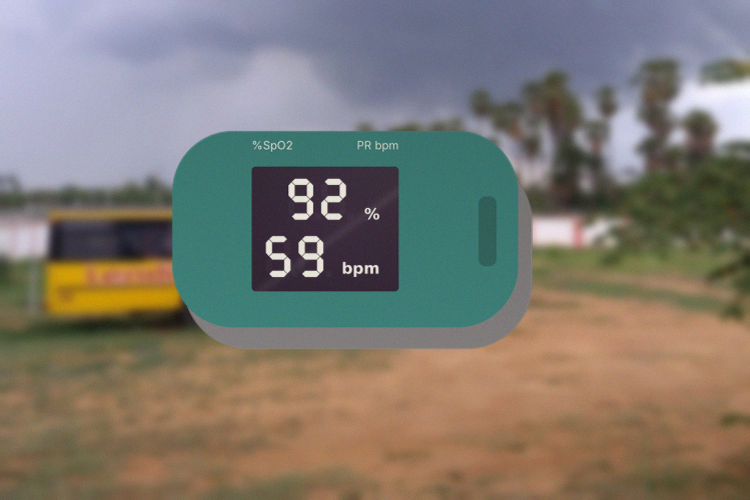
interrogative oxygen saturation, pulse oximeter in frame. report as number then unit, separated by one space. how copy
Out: 92 %
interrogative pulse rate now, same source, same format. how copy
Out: 59 bpm
